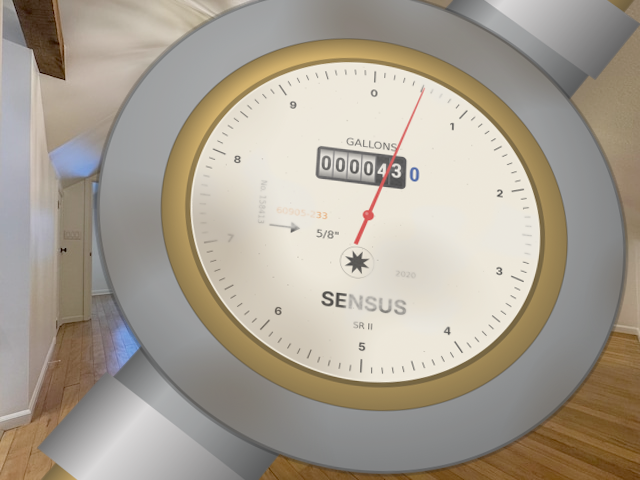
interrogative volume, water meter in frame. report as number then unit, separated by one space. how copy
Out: 430.5 gal
